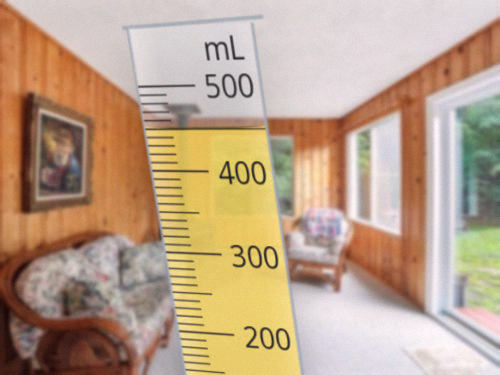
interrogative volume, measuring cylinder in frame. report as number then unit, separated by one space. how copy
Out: 450 mL
